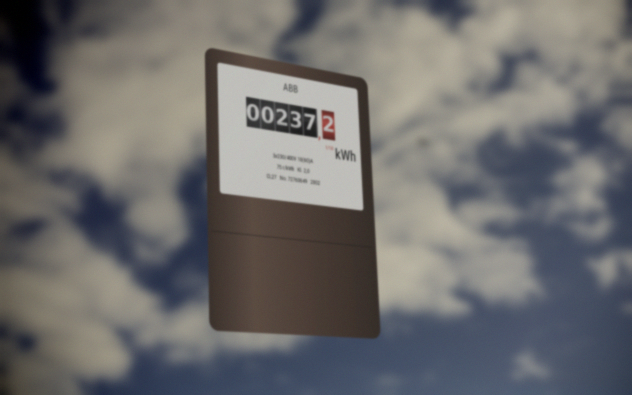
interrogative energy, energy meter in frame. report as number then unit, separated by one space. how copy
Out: 237.2 kWh
